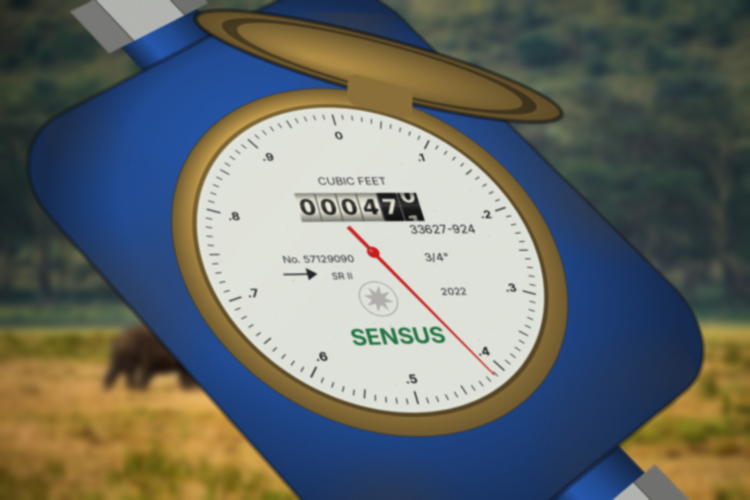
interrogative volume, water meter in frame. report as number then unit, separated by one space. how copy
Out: 470.41 ft³
